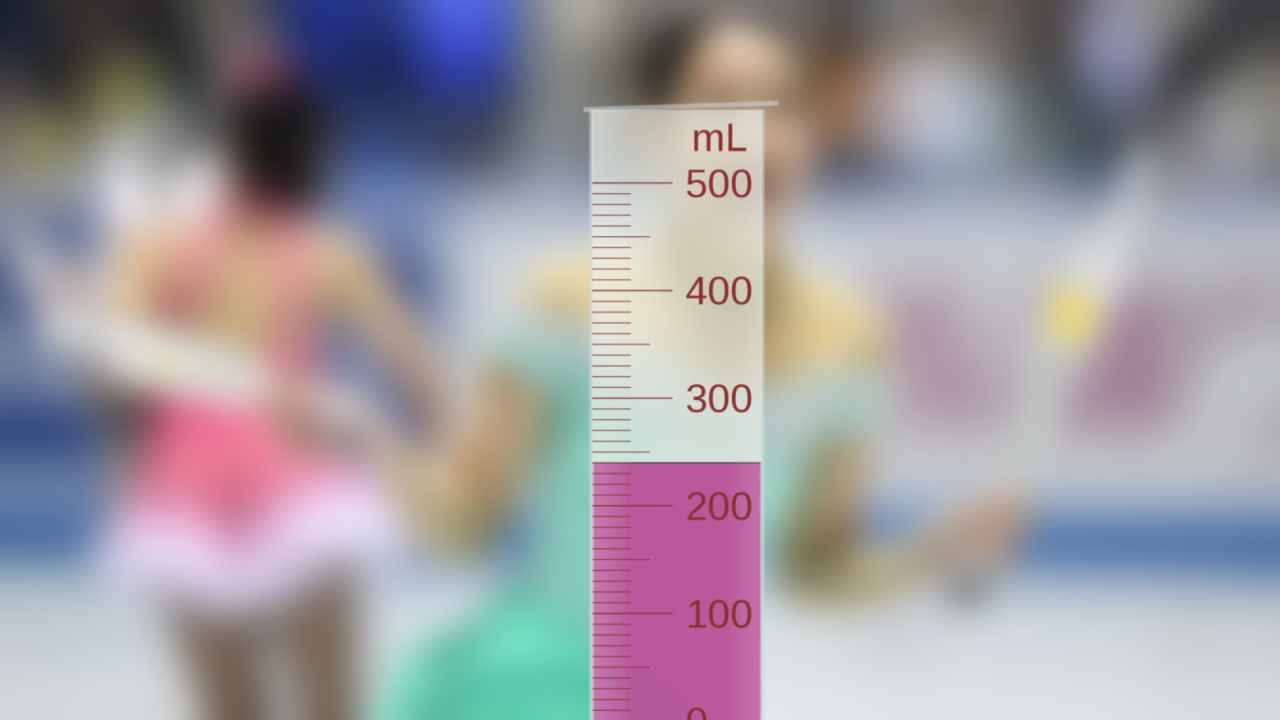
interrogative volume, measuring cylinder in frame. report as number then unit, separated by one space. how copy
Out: 240 mL
